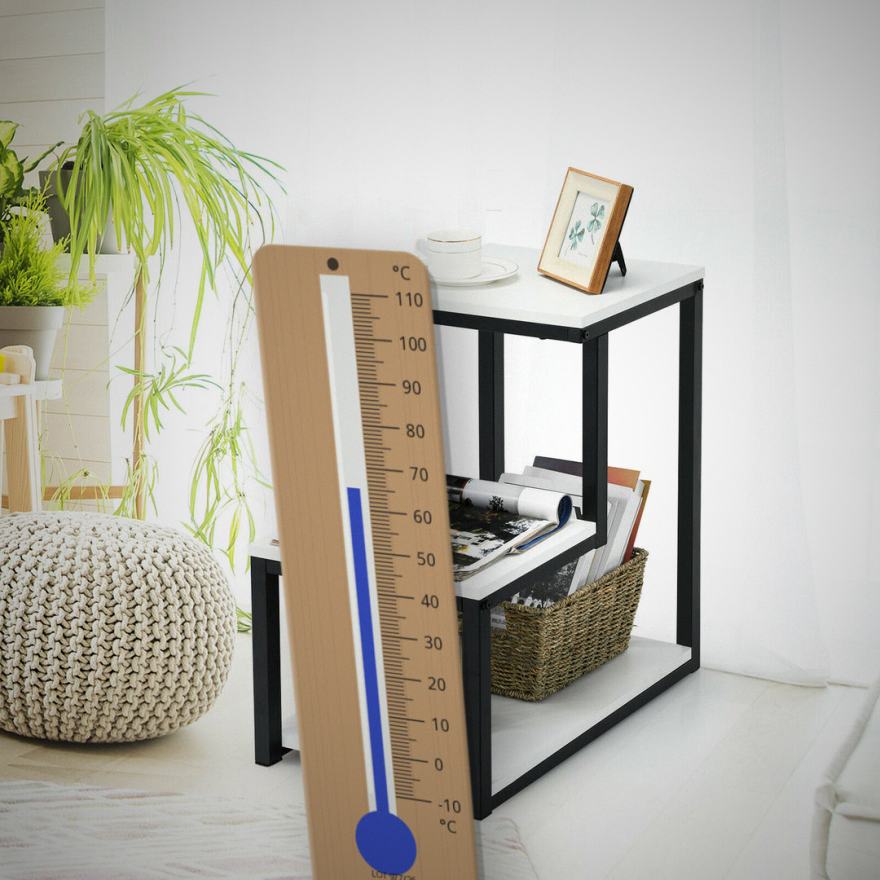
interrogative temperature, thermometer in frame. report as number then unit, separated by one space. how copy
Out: 65 °C
